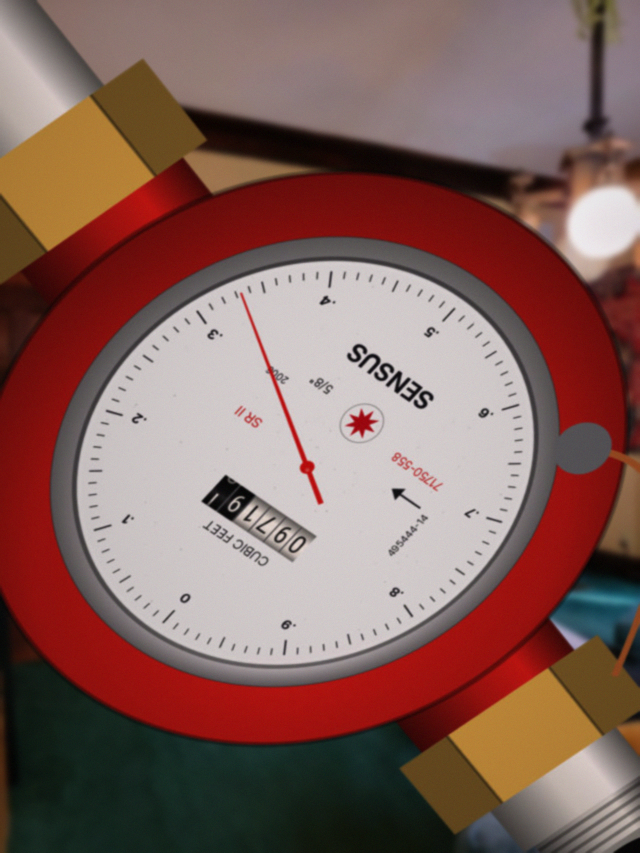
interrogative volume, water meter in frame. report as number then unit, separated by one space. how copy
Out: 97191.33 ft³
